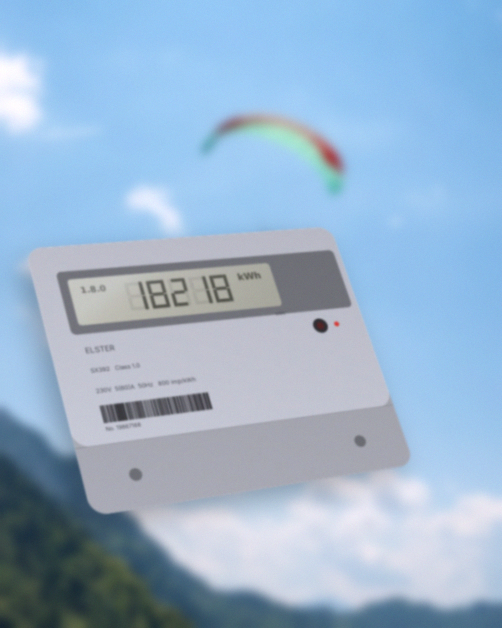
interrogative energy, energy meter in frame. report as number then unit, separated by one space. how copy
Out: 18218 kWh
